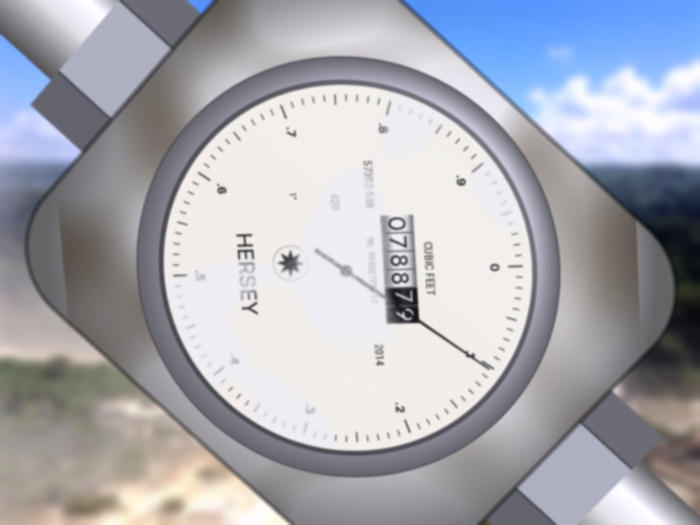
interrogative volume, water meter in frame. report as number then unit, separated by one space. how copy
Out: 78879.10 ft³
